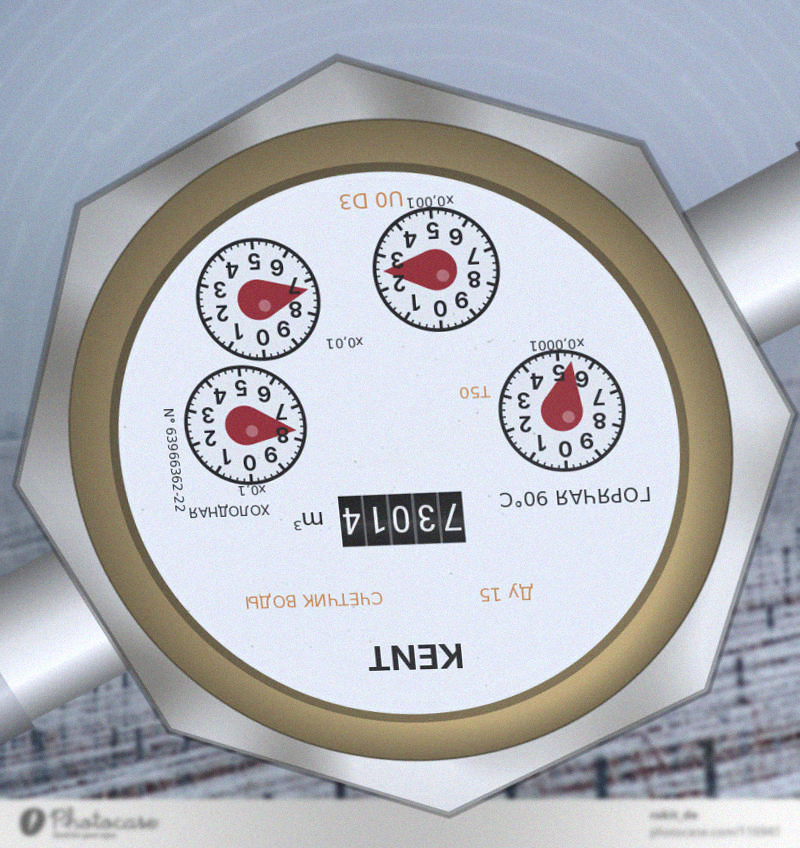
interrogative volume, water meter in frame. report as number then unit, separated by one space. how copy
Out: 73014.7725 m³
